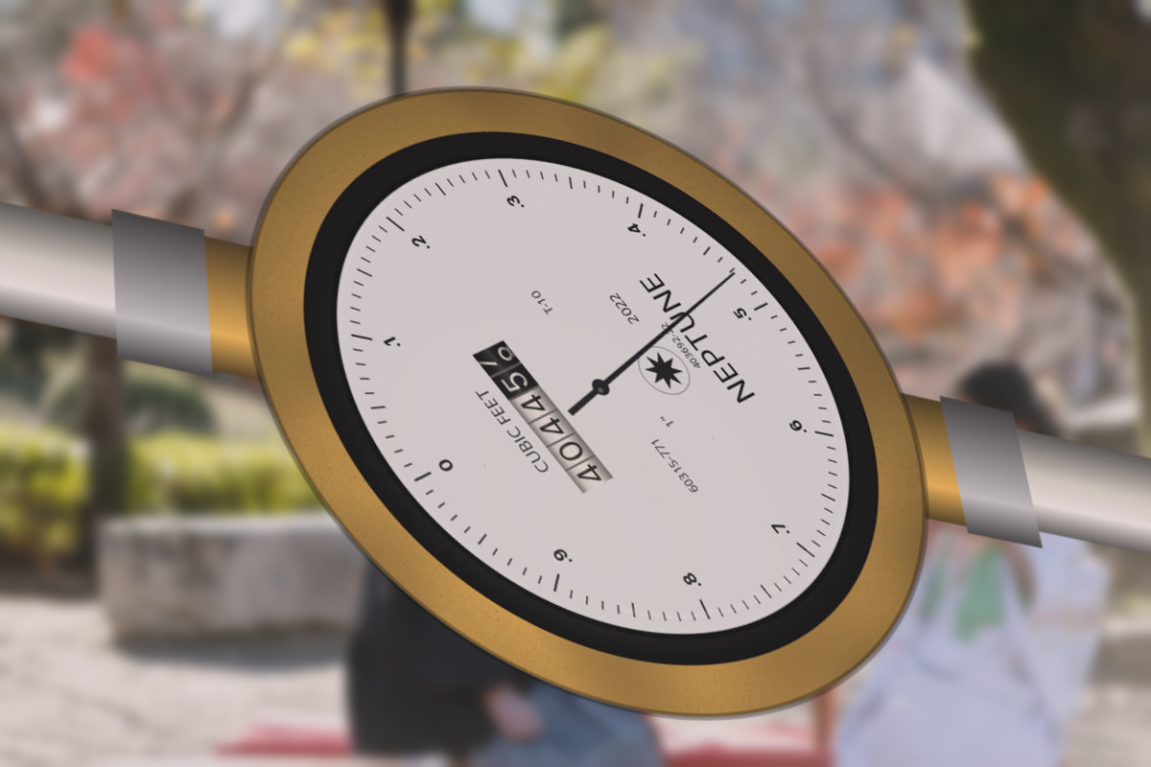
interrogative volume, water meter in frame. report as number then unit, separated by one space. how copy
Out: 404457.47 ft³
